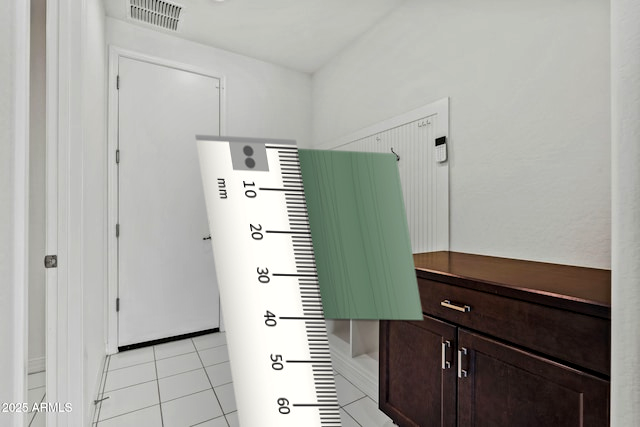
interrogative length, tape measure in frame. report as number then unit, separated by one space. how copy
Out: 40 mm
